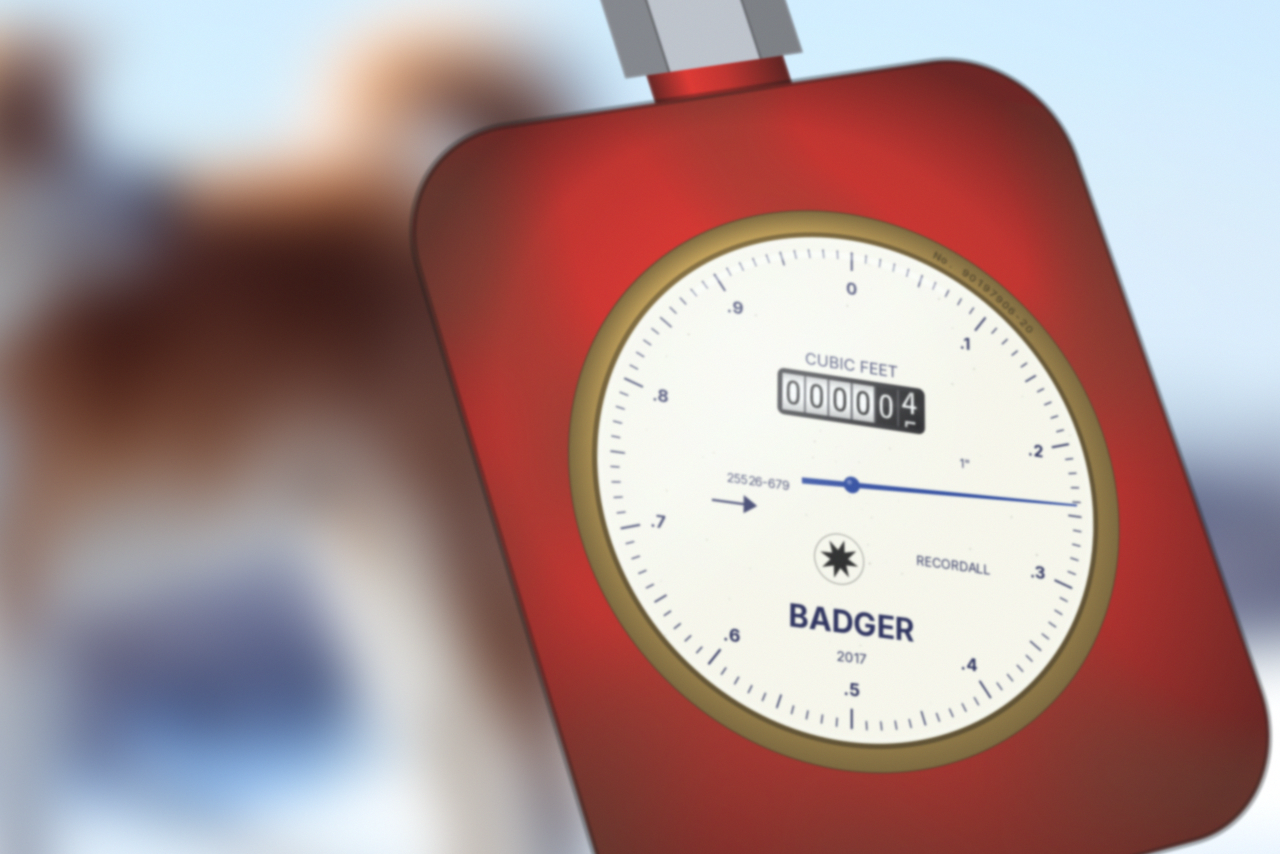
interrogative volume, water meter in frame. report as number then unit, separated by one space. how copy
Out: 4.24 ft³
